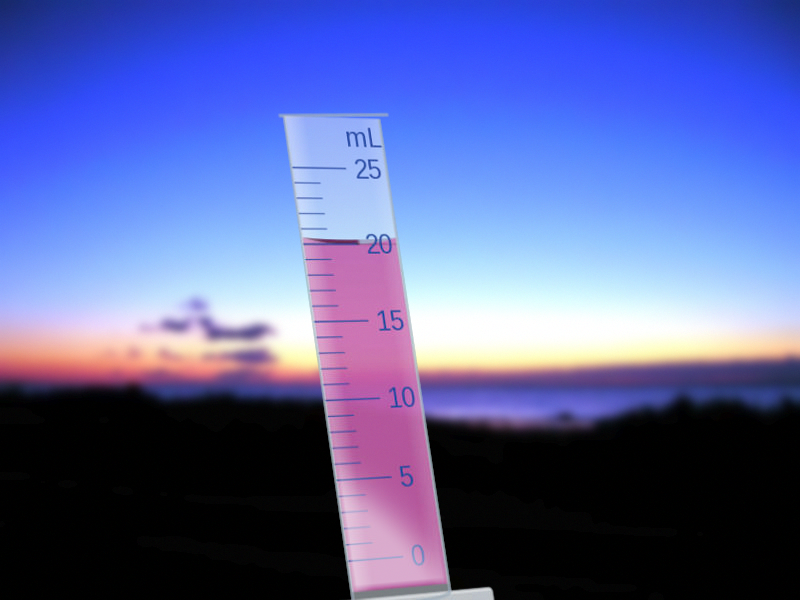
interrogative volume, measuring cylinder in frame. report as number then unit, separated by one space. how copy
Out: 20 mL
